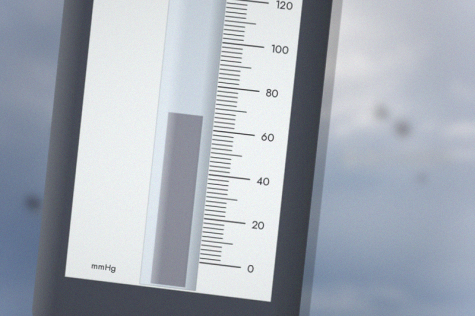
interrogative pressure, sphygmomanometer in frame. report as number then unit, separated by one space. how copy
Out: 66 mmHg
